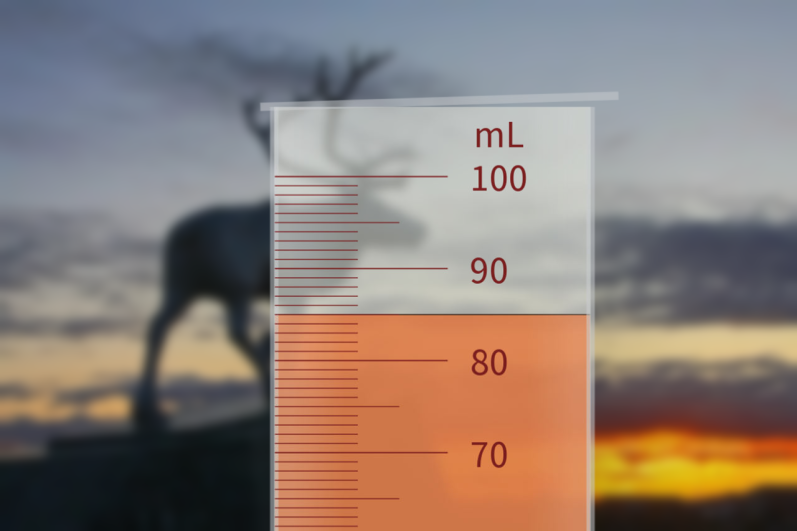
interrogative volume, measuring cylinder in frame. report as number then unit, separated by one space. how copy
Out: 85 mL
